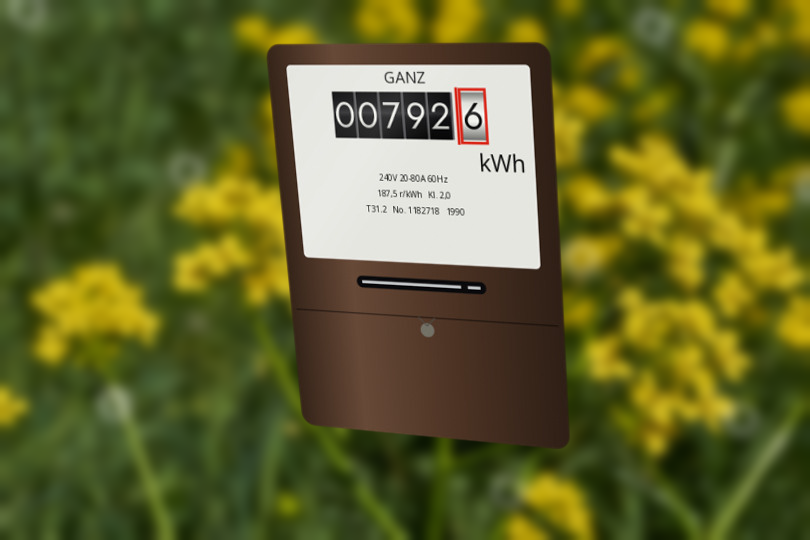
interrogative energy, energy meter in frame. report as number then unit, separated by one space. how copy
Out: 792.6 kWh
